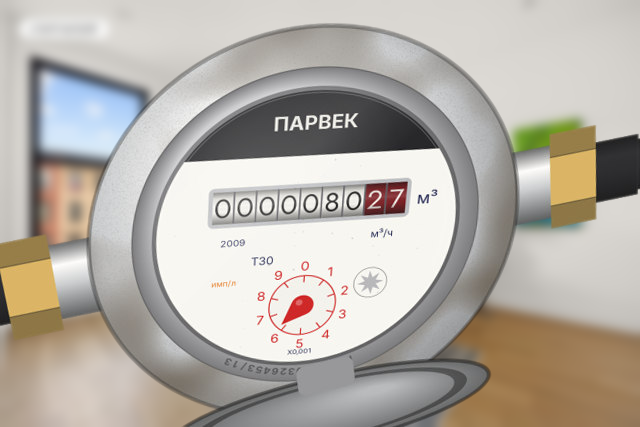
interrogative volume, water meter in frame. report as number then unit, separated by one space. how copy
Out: 80.276 m³
